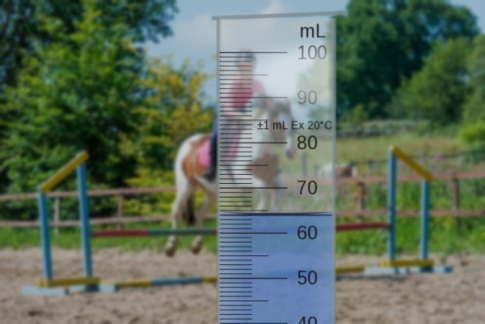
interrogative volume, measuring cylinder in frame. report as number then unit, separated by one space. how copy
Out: 64 mL
